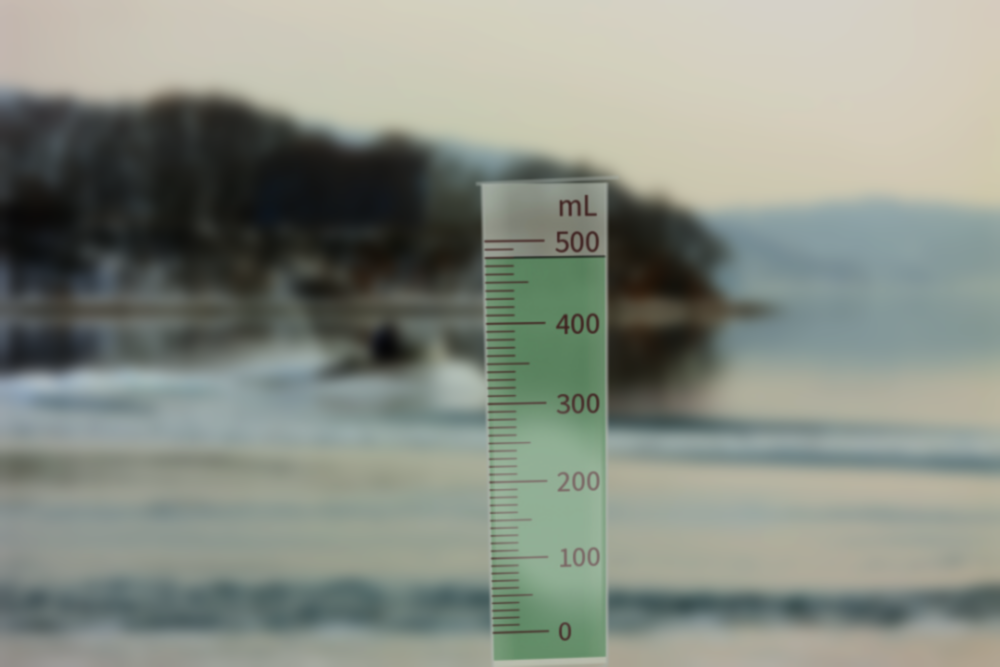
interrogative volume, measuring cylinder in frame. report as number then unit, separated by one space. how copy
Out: 480 mL
